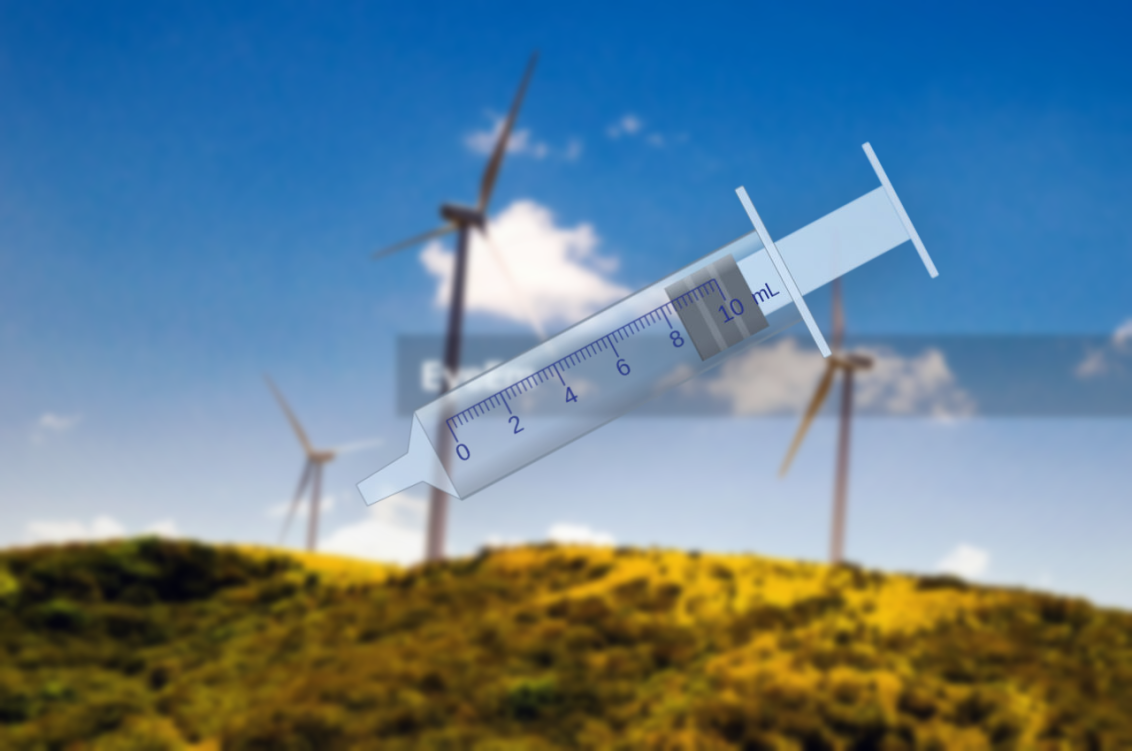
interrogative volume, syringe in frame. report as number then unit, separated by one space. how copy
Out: 8.4 mL
